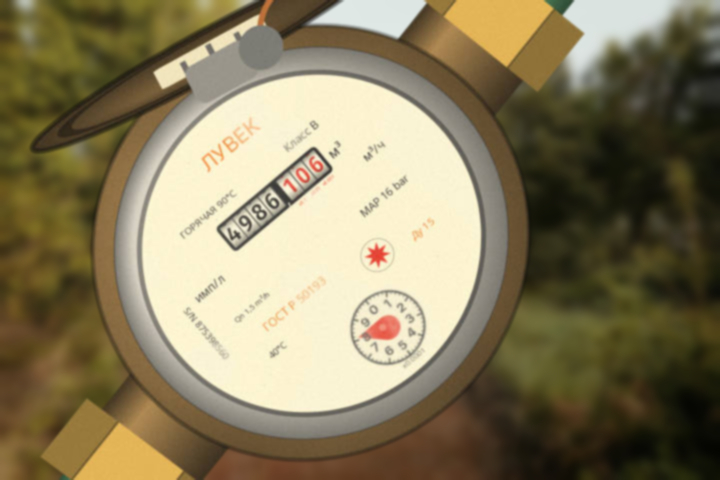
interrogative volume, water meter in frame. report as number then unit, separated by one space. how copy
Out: 4986.1068 m³
